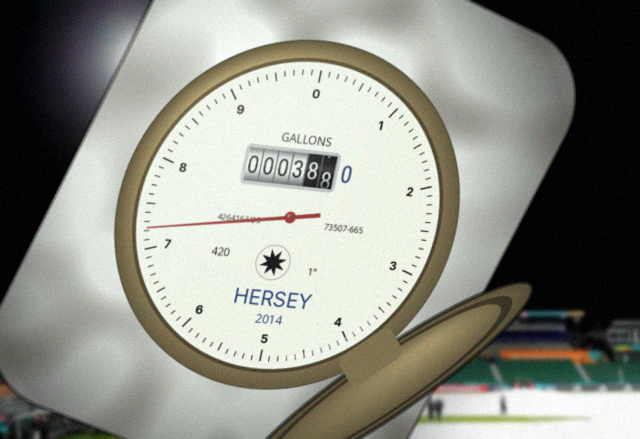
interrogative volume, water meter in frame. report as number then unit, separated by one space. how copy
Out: 3877.2 gal
